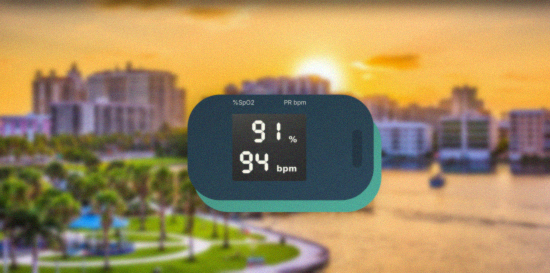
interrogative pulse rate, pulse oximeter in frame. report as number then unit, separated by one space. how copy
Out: 94 bpm
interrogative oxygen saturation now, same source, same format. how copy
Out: 91 %
